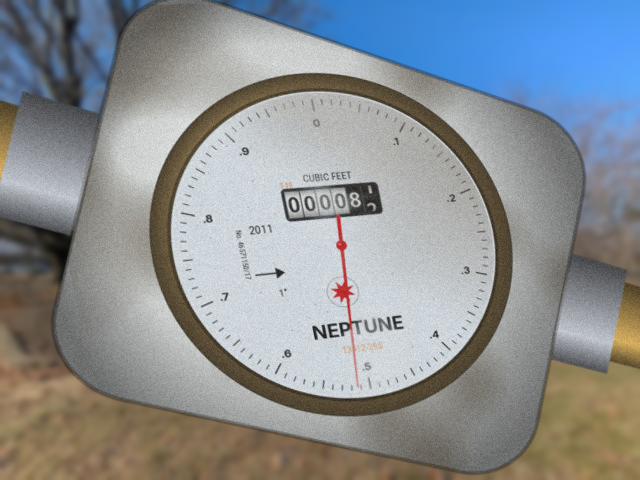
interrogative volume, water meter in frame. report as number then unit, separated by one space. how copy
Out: 81.51 ft³
